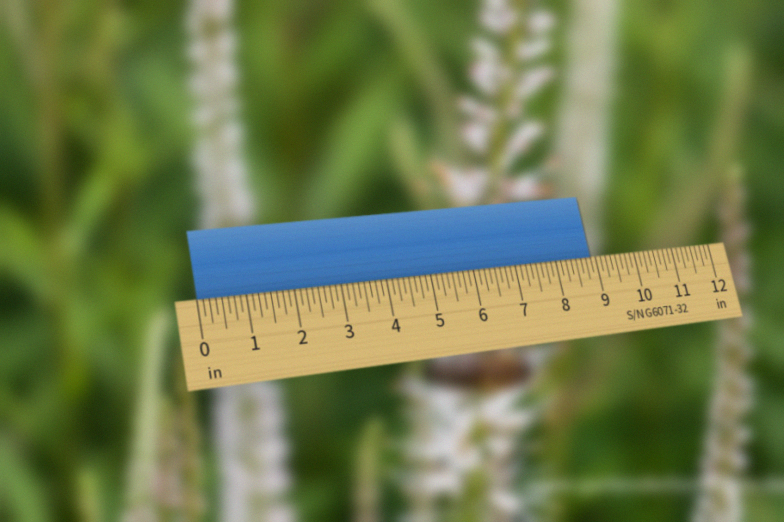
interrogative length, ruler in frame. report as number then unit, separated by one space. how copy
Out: 8.875 in
